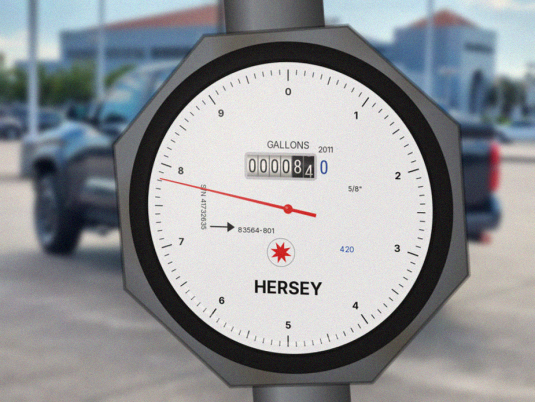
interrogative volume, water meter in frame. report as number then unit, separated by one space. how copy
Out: 837.8 gal
